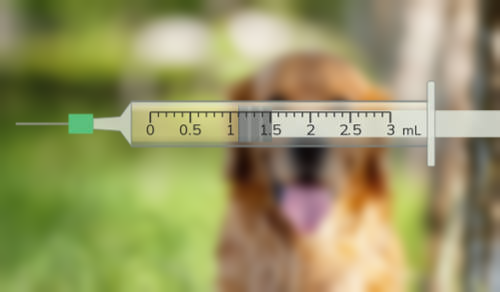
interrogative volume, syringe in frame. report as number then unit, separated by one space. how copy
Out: 1.1 mL
